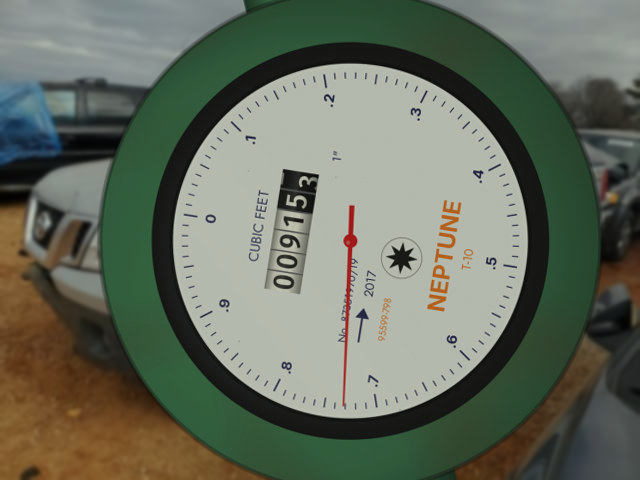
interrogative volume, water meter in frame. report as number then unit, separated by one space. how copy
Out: 9152.73 ft³
